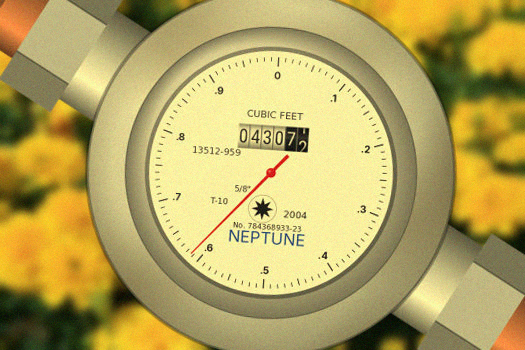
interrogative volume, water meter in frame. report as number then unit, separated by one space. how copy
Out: 43071.61 ft³
